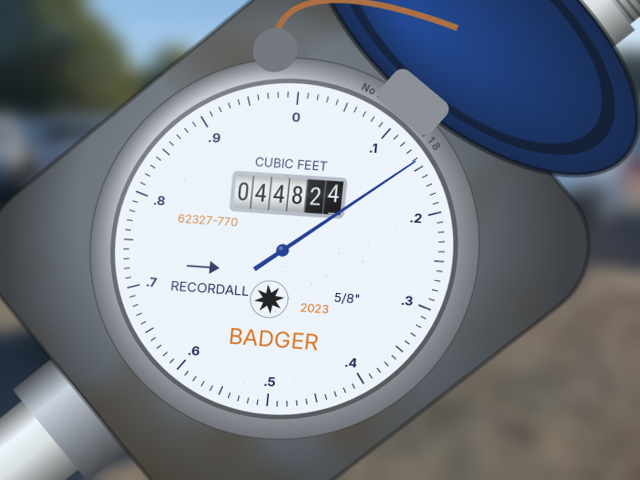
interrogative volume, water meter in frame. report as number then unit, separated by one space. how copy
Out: 44824.14 ft³
